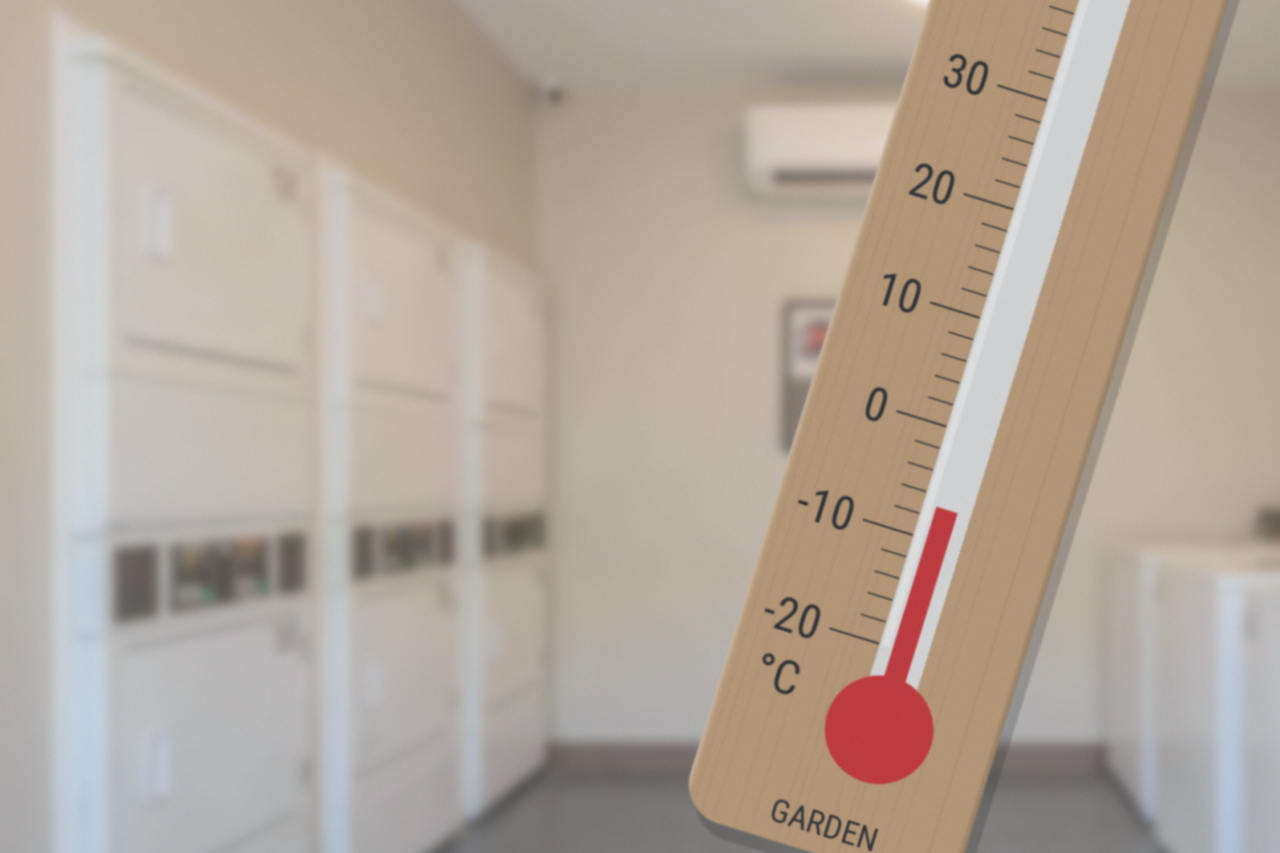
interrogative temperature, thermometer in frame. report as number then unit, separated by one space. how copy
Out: -7 °C
